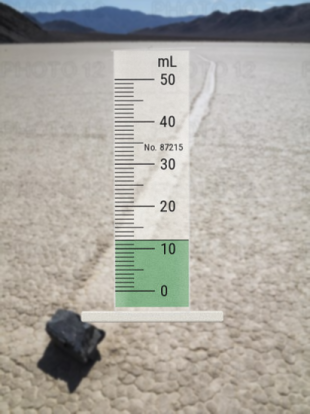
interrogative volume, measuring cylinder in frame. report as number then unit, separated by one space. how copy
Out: 12 mL
